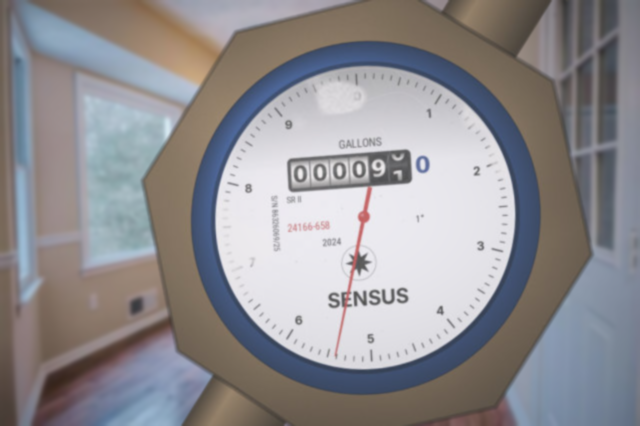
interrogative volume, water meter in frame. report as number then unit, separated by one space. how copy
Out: 905.4 gal
